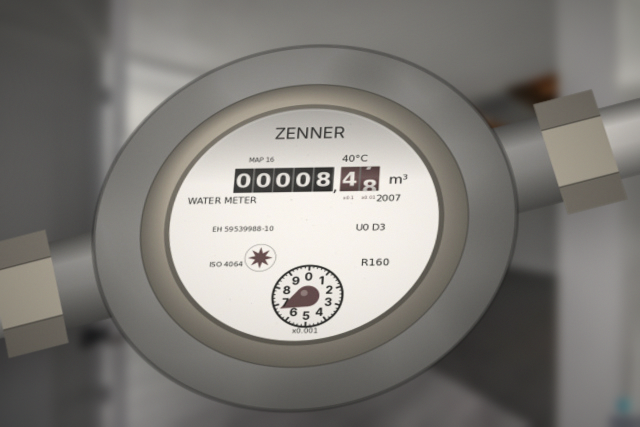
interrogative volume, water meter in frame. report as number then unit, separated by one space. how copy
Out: 8.476 m³
